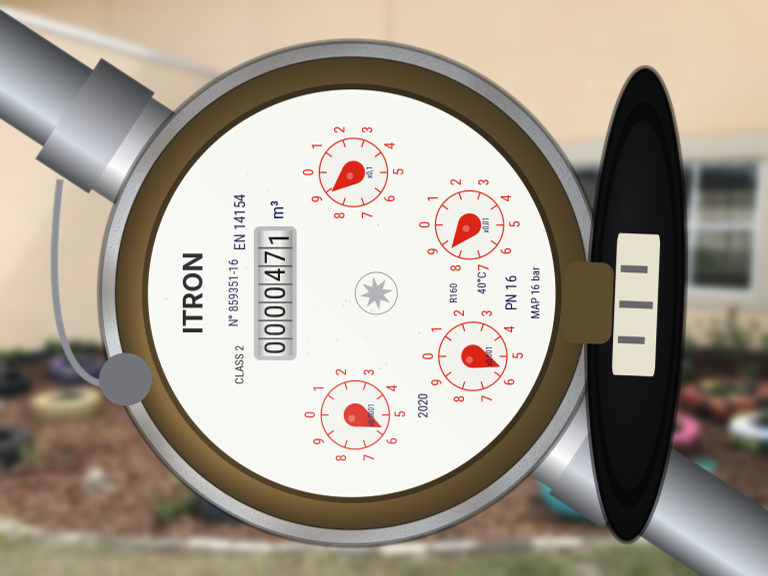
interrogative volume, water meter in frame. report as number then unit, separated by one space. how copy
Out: 470.8855 m³
